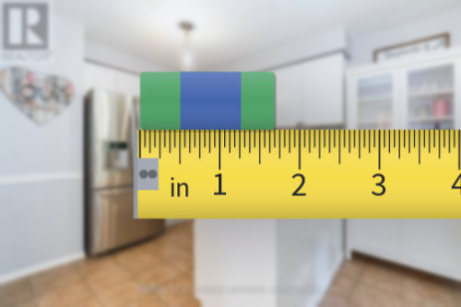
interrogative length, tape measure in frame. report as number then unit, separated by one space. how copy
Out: 1.6875 in
